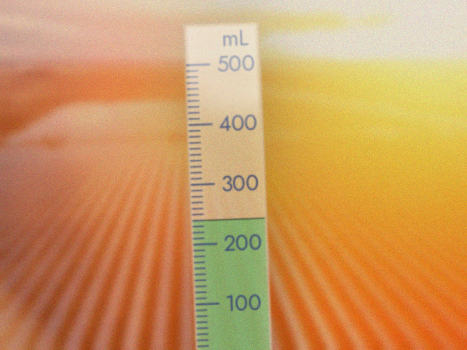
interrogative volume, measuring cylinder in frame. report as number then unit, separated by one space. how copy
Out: 240 mL
